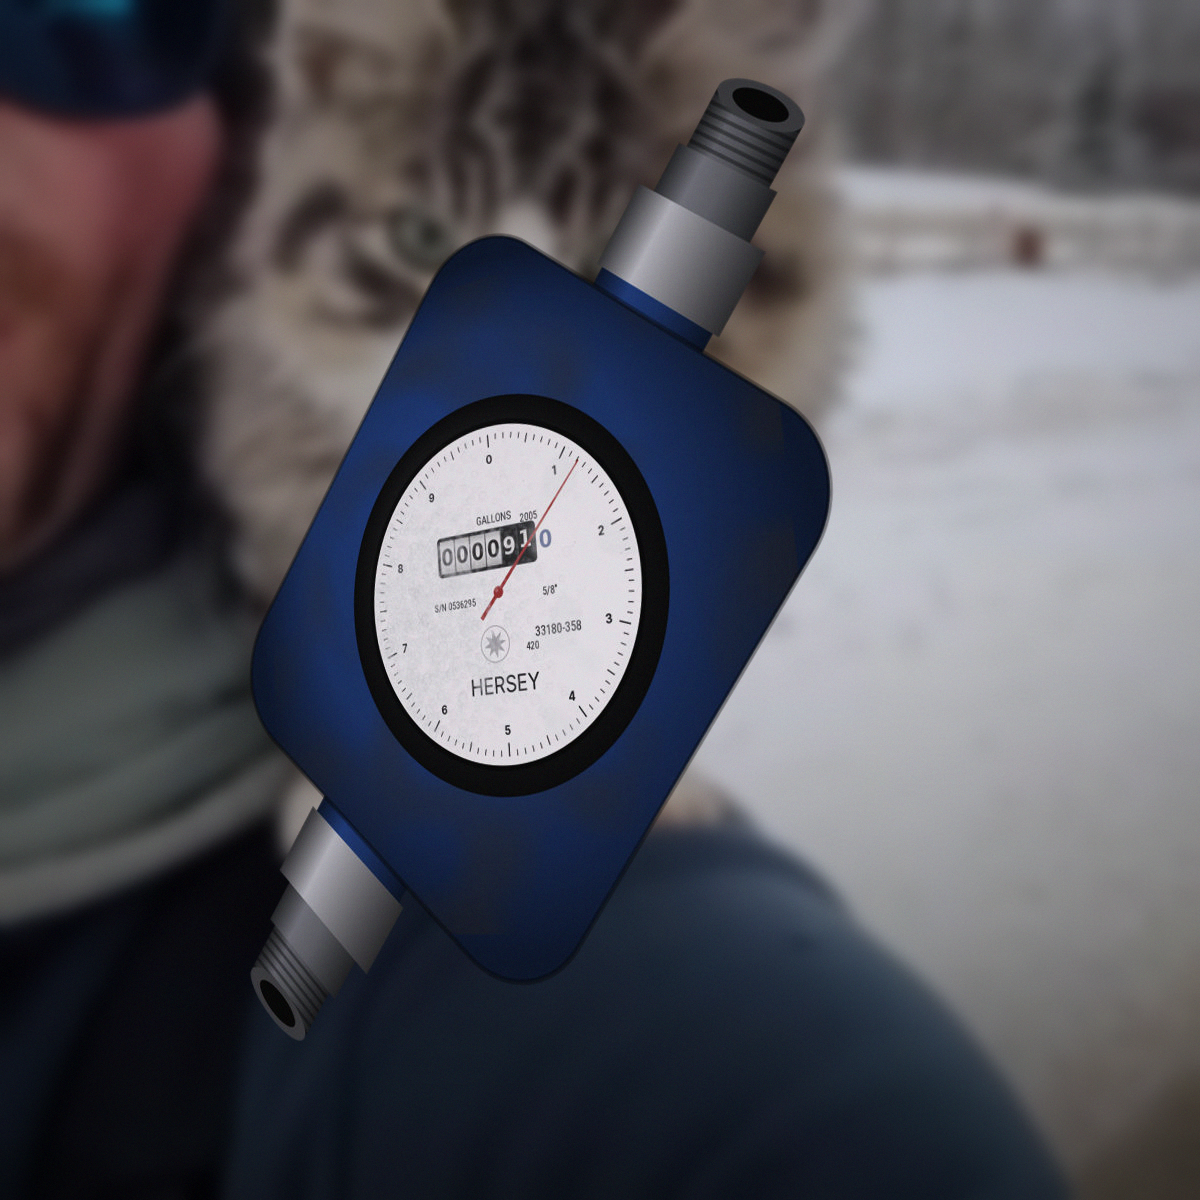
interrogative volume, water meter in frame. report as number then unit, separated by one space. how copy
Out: 911.2 gal
